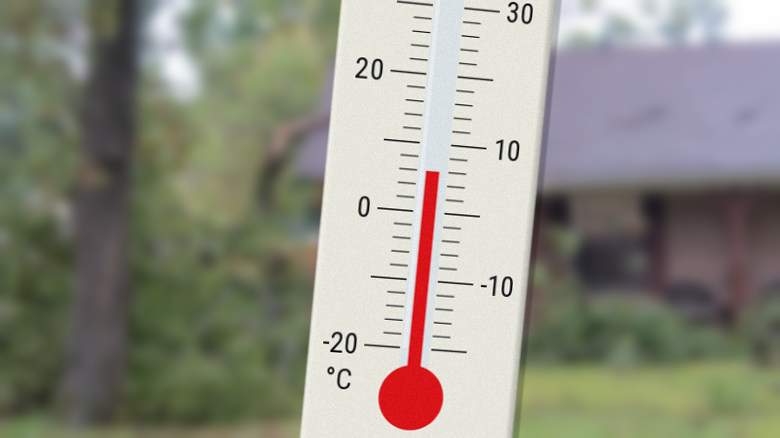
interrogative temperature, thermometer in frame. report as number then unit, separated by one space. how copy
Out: 6 °C
